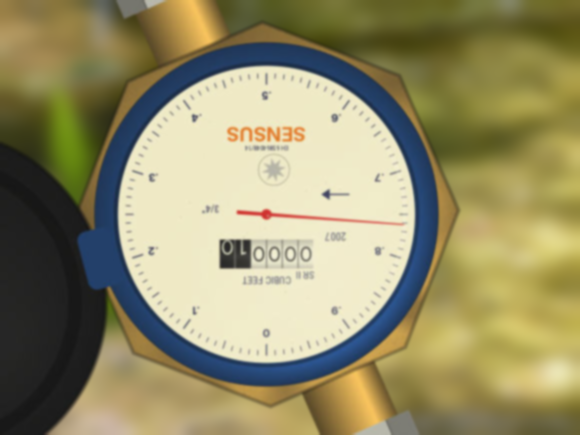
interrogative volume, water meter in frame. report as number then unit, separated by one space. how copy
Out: 9.76 ft³
